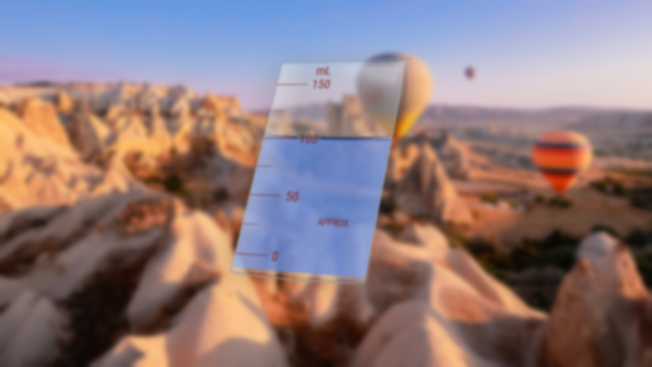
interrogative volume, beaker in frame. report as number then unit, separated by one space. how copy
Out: 100 mL
